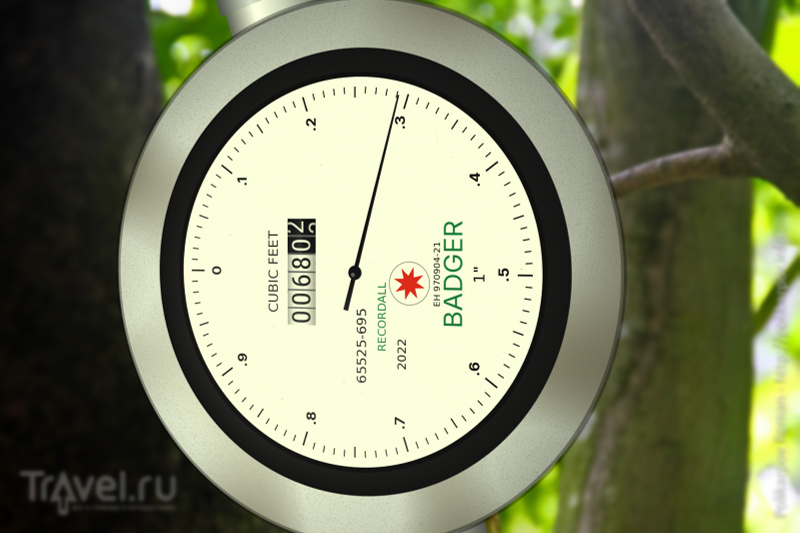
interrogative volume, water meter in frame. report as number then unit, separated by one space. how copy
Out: 6802.29 ft³
